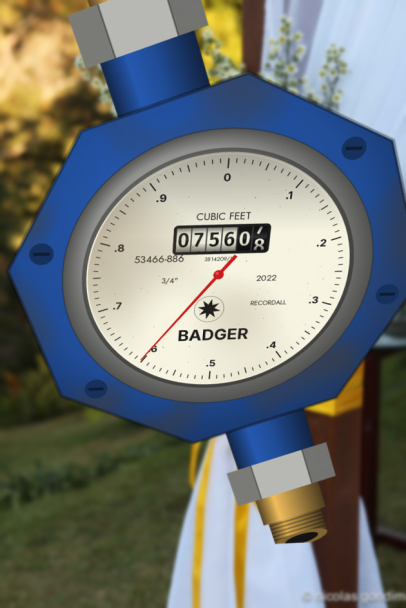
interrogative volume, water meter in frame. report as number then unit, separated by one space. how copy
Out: 75607.60 ft³
